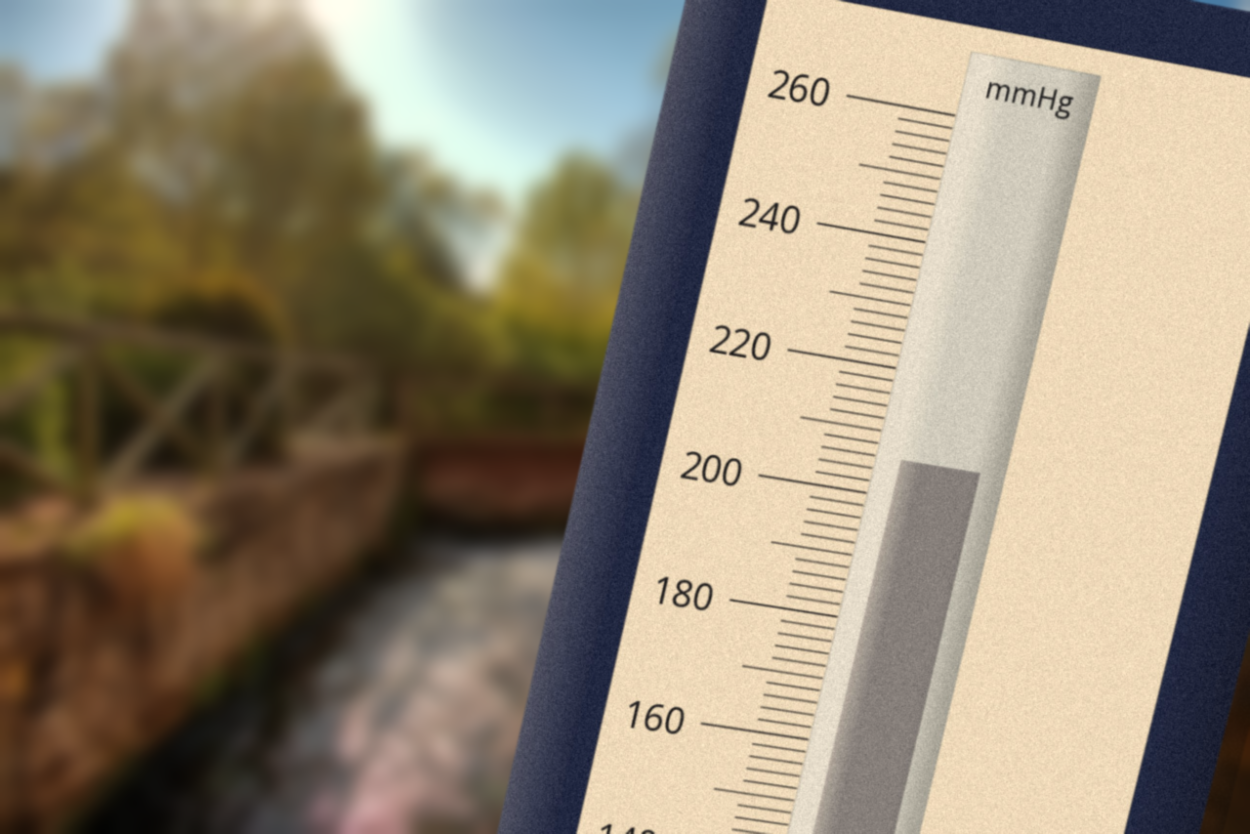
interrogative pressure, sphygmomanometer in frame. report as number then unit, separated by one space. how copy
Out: 206 mmHg
